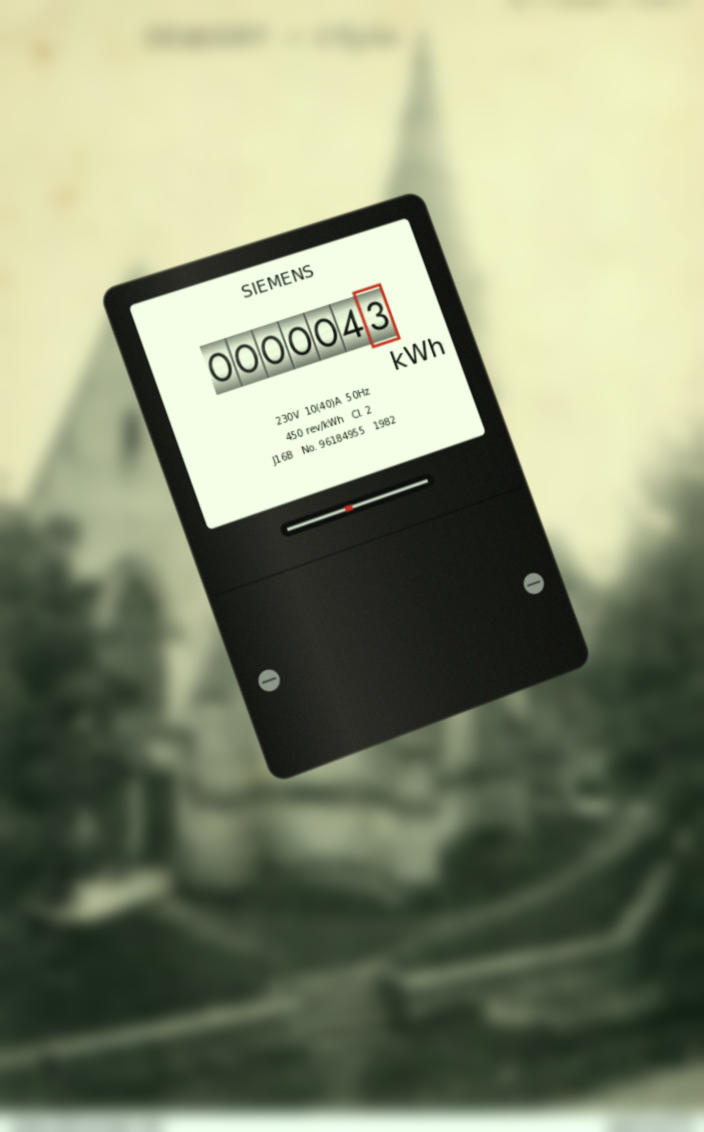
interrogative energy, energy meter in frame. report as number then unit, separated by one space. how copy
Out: 4.3 kWh
